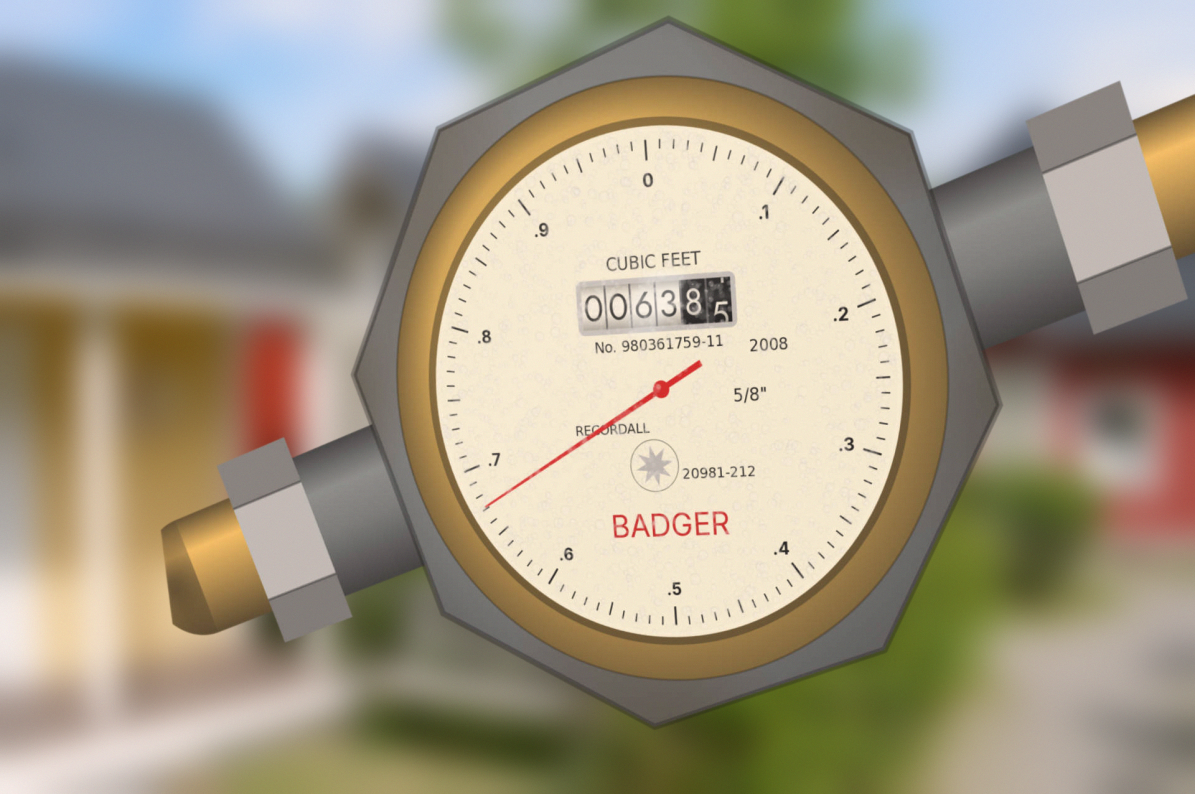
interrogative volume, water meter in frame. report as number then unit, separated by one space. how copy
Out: 6384.67 ft³
